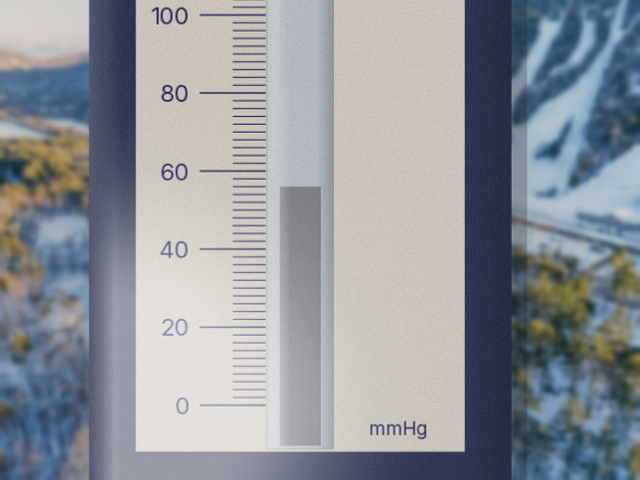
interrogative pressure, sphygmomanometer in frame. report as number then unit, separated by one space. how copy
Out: 56 mmHg
